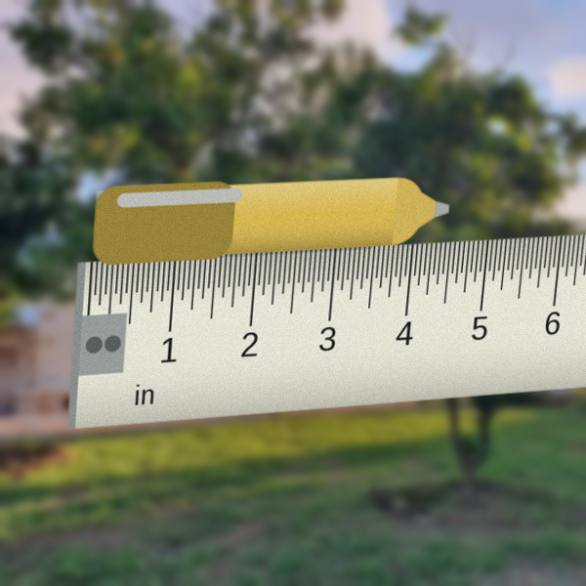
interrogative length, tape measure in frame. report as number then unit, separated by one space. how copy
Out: 4.4375 in
